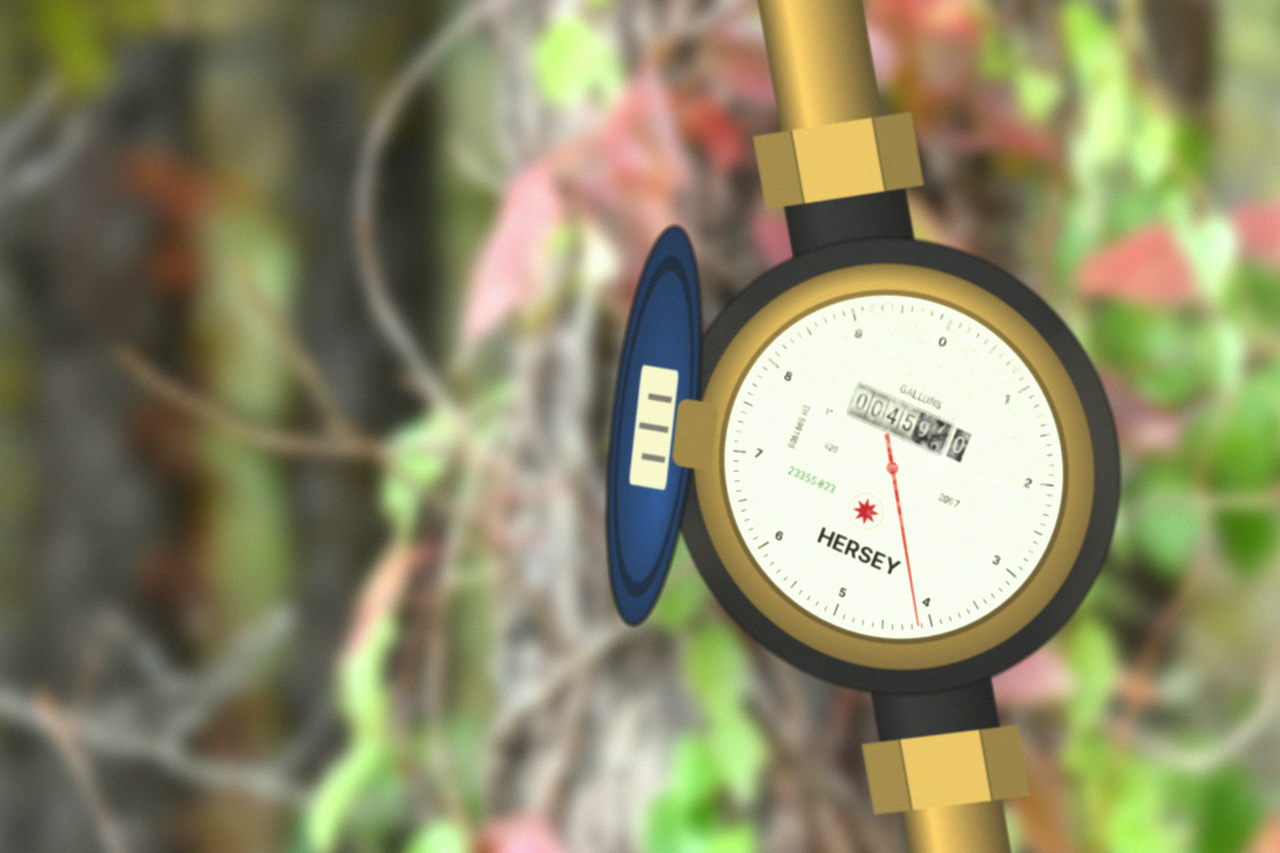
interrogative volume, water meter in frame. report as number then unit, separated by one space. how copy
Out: 45974.1 gal
